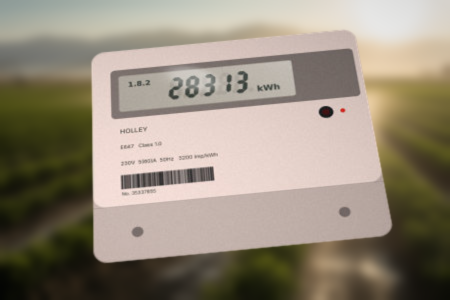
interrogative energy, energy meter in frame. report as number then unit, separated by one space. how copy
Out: 28313 kWh
